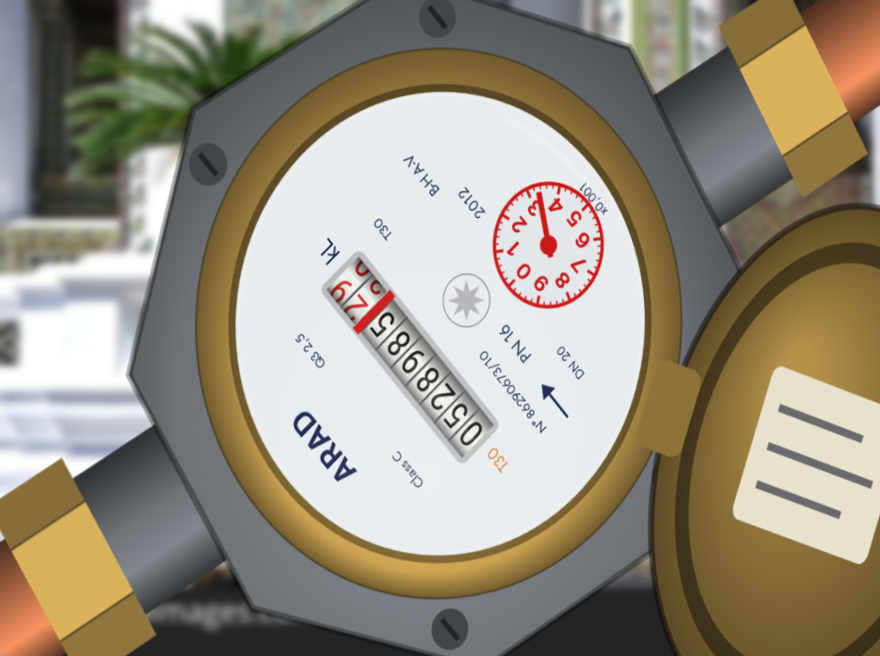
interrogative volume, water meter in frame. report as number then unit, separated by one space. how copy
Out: 528985.293 kL
